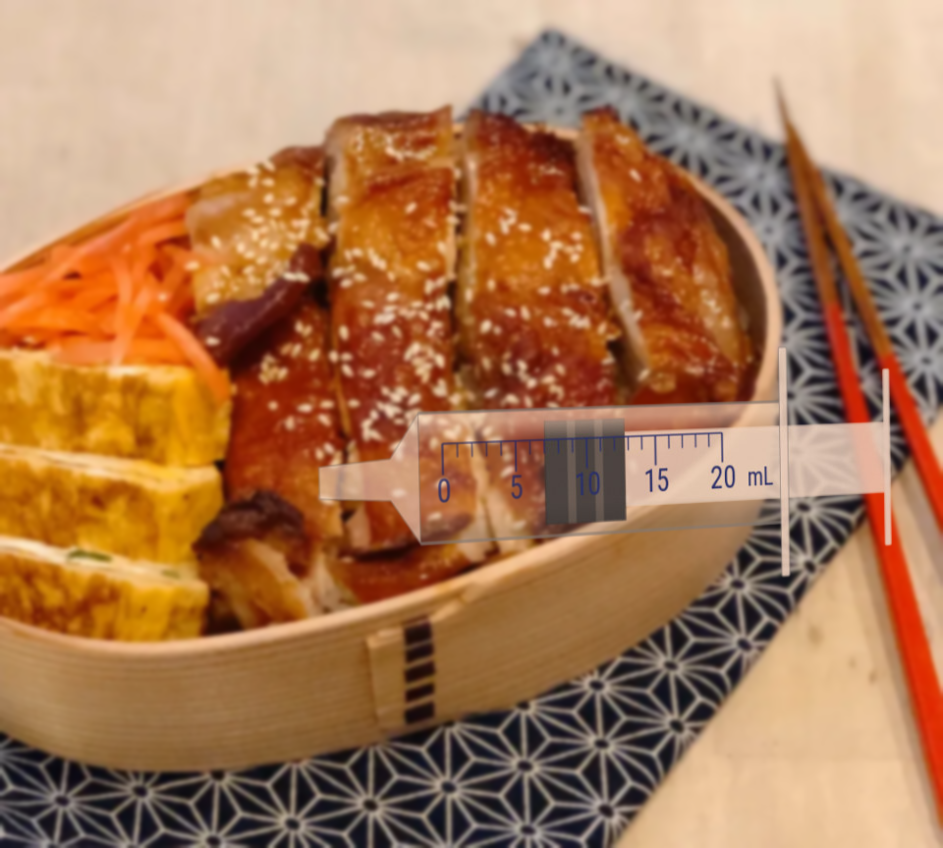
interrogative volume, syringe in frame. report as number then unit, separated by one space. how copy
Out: 7 mL
